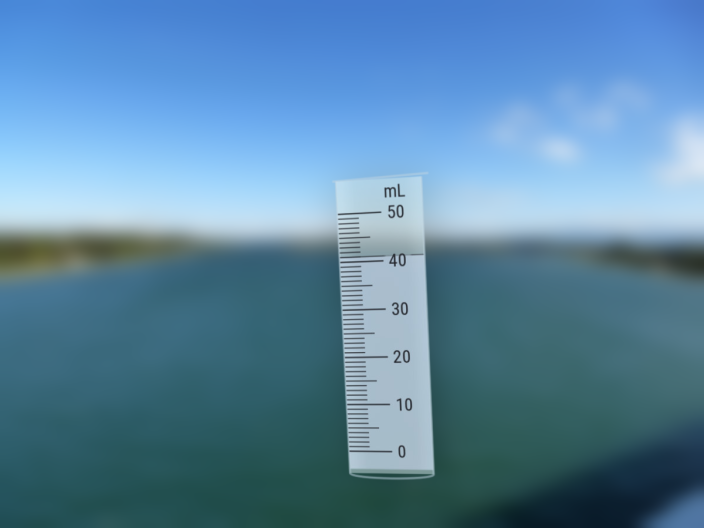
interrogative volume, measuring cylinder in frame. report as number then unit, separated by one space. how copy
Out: 41 mL
